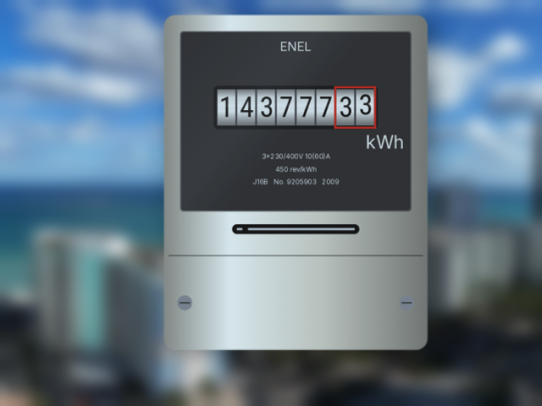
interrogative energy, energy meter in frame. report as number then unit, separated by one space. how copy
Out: 143777.33 kWh
